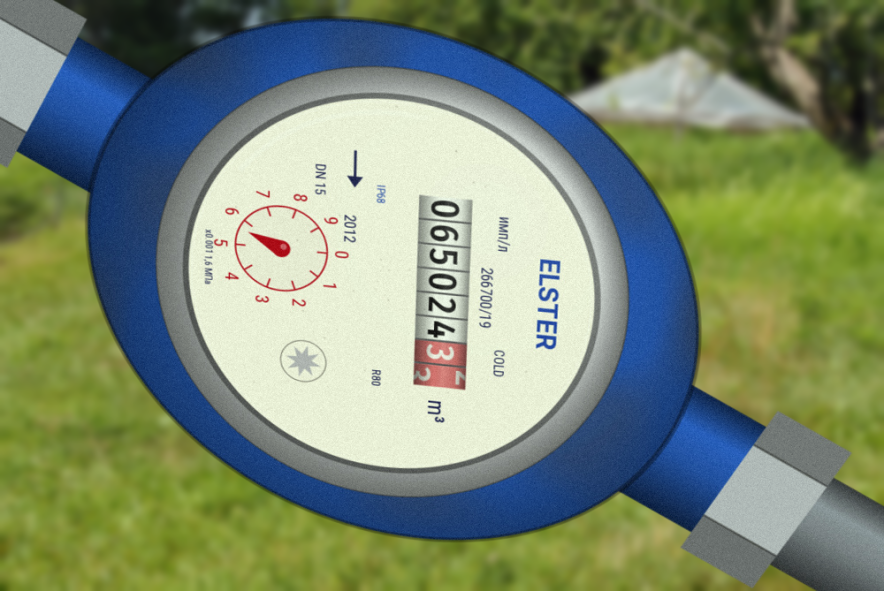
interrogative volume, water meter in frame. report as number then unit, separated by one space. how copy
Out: 65024.325 m³
